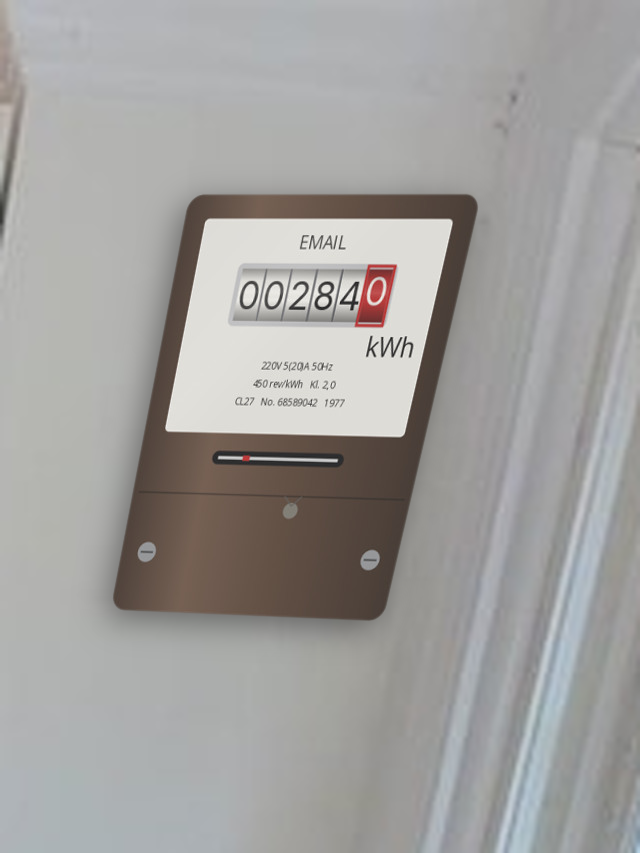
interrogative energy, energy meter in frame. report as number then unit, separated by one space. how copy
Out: 284.0 kWh
